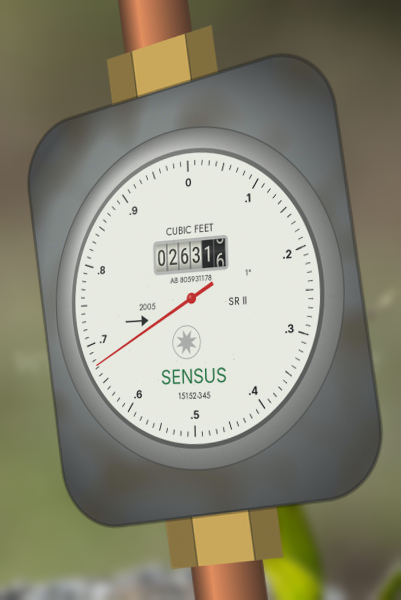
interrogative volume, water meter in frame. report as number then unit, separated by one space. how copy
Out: 26315.67 ft³
